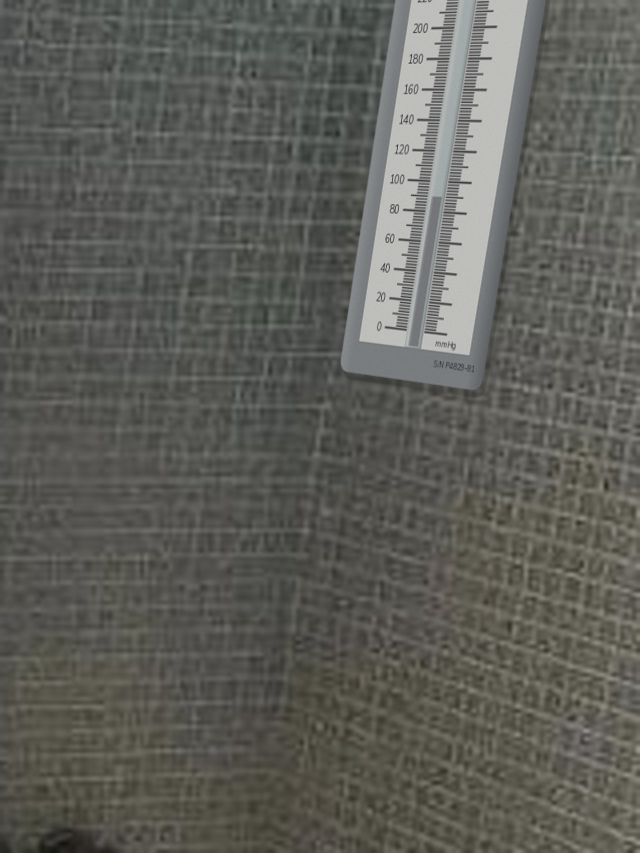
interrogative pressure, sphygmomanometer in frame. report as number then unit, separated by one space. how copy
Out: 90 mmHg
